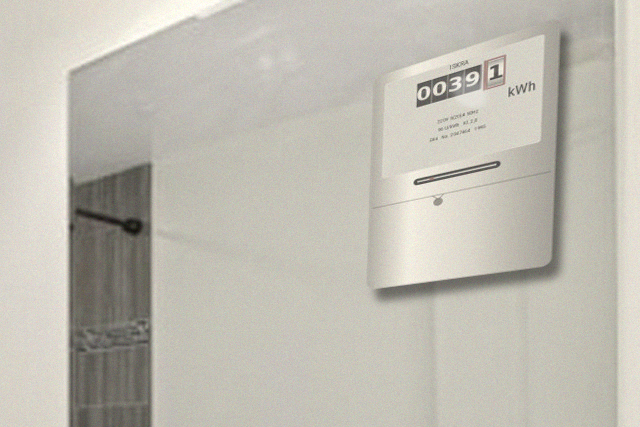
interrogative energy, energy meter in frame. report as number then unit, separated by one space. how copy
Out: 39.1 kWh
